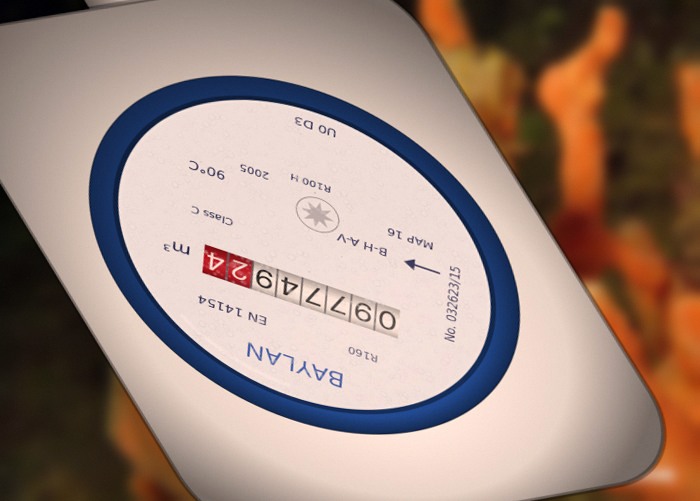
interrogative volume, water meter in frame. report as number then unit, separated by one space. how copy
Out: 97749.24 m³
